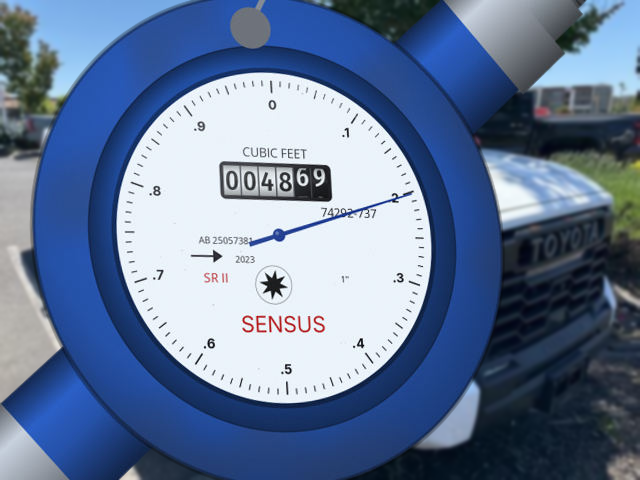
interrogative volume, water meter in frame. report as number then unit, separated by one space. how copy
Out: 4869.20 ft³
